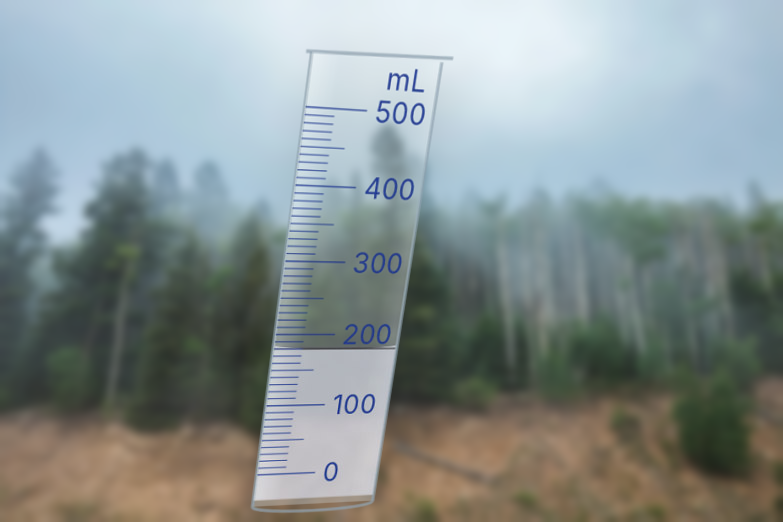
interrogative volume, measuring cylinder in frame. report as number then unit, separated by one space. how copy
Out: 180 mL
